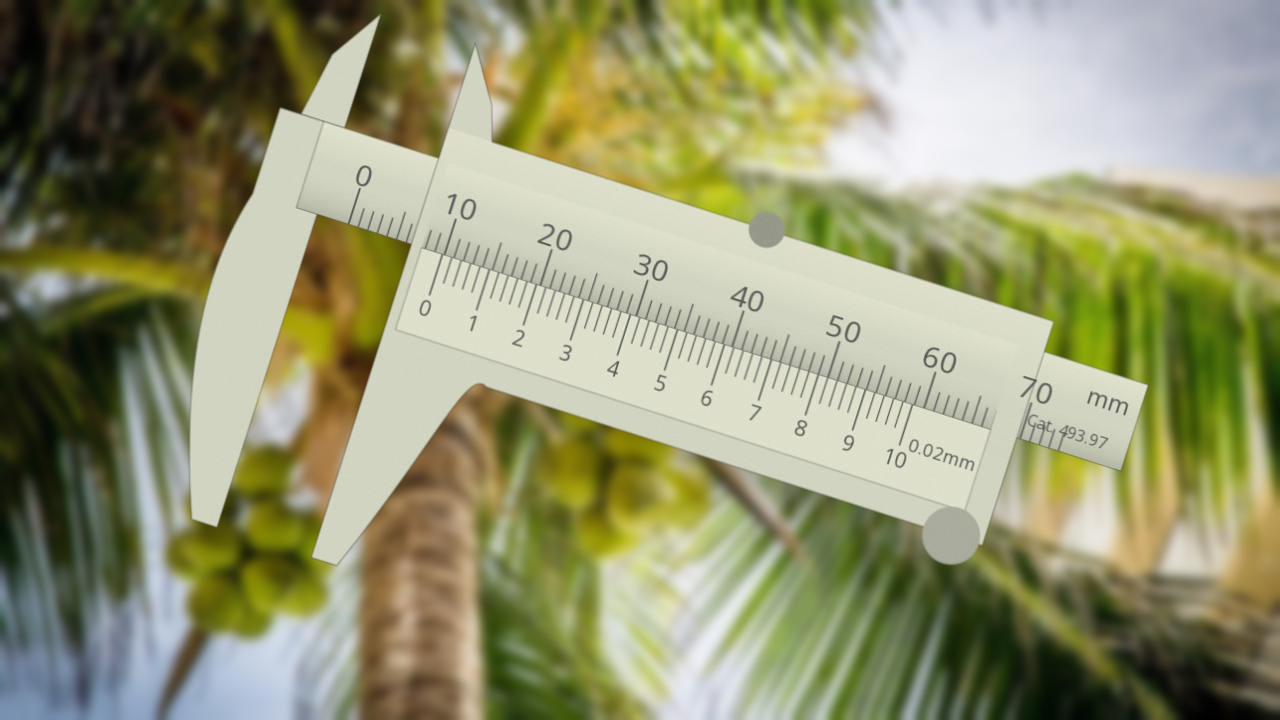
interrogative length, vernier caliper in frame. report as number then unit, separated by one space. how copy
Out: 9.8 mm
